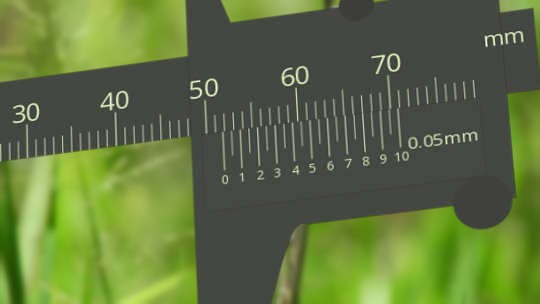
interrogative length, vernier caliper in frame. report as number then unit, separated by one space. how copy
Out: 51.8 mm
